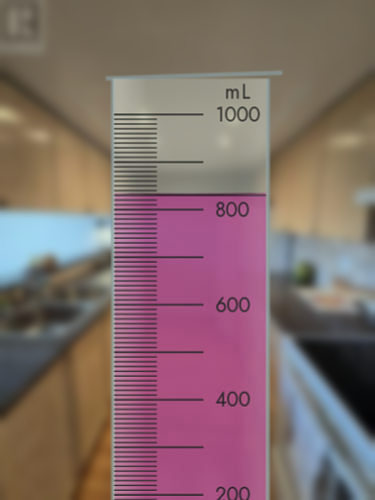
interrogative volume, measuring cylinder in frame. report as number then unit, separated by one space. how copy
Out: 830 mL
